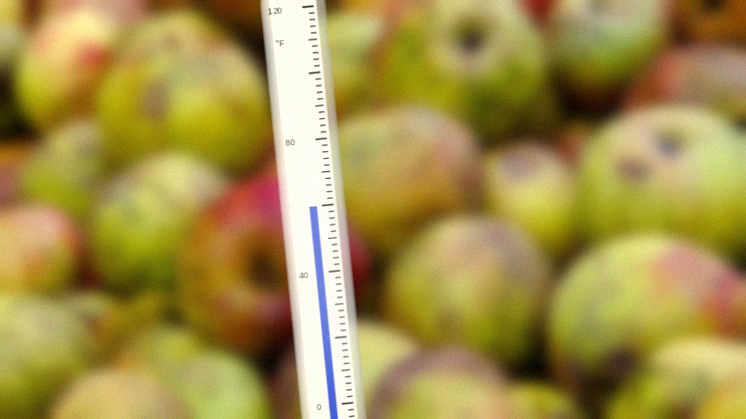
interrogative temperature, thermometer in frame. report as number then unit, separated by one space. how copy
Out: 60 °F
